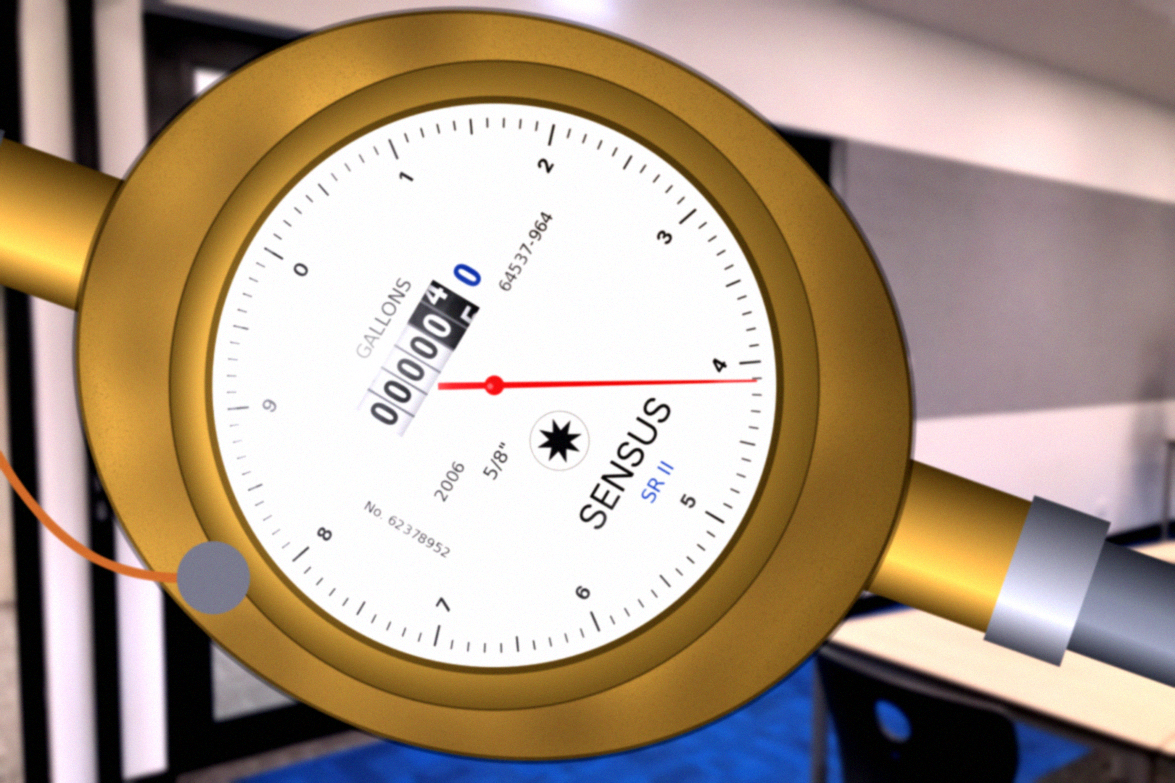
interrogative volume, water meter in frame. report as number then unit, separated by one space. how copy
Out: 44.1 gal
